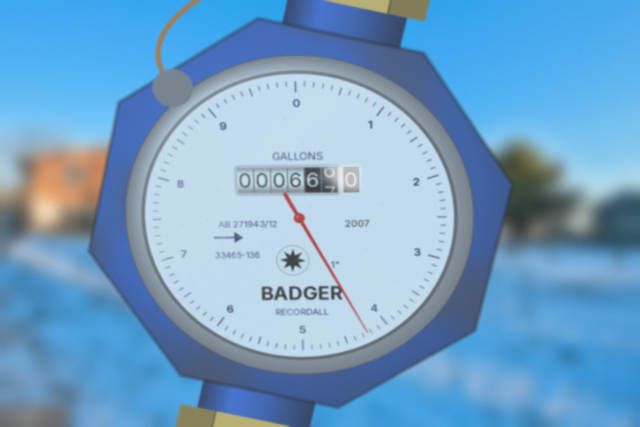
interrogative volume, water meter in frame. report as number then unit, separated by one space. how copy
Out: 6664.2 gal
